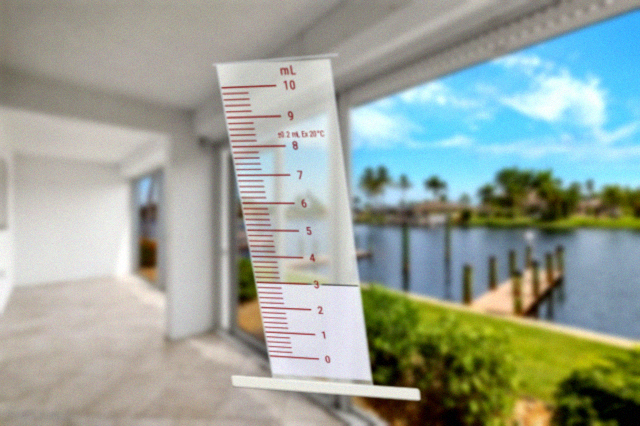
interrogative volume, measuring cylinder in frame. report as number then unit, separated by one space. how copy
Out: 3 mL
